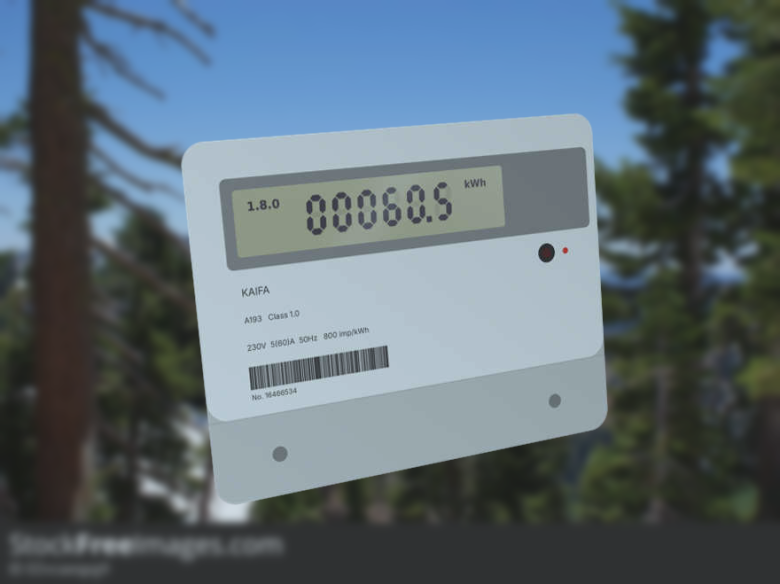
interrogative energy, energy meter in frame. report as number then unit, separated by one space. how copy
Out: 60.5 kWh
